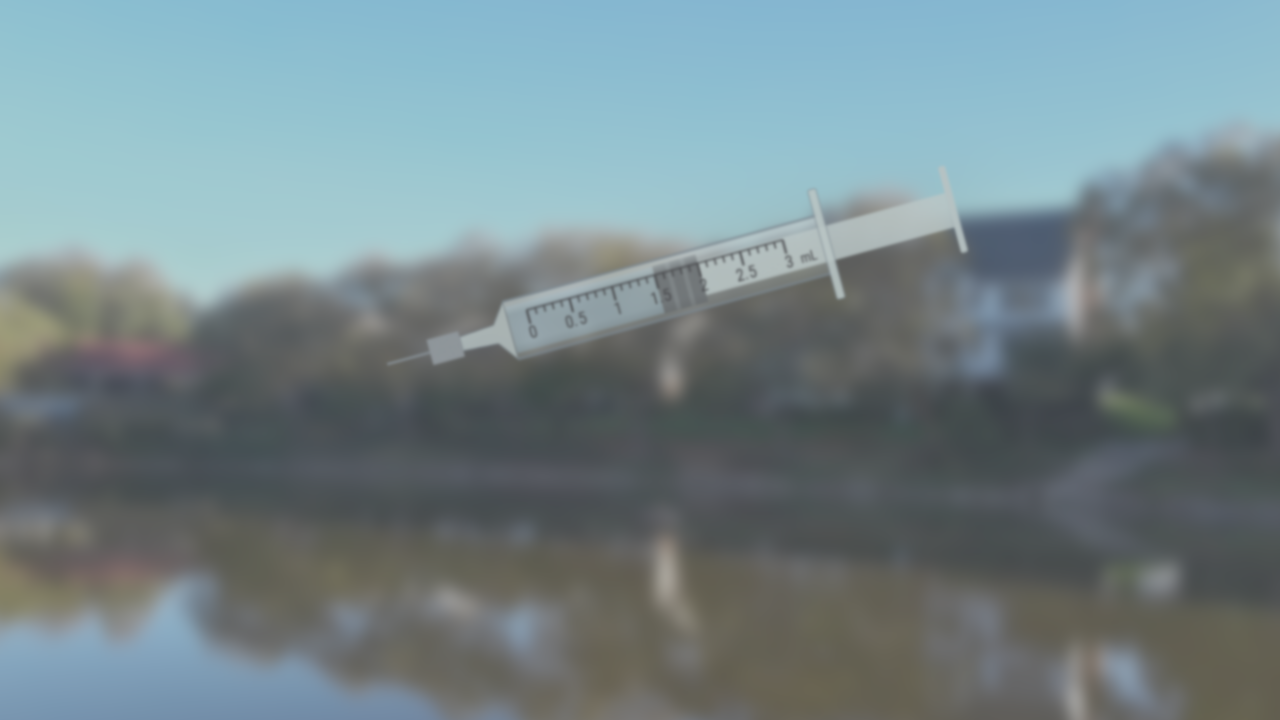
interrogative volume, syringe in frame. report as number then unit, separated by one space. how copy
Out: 1.5 mL
